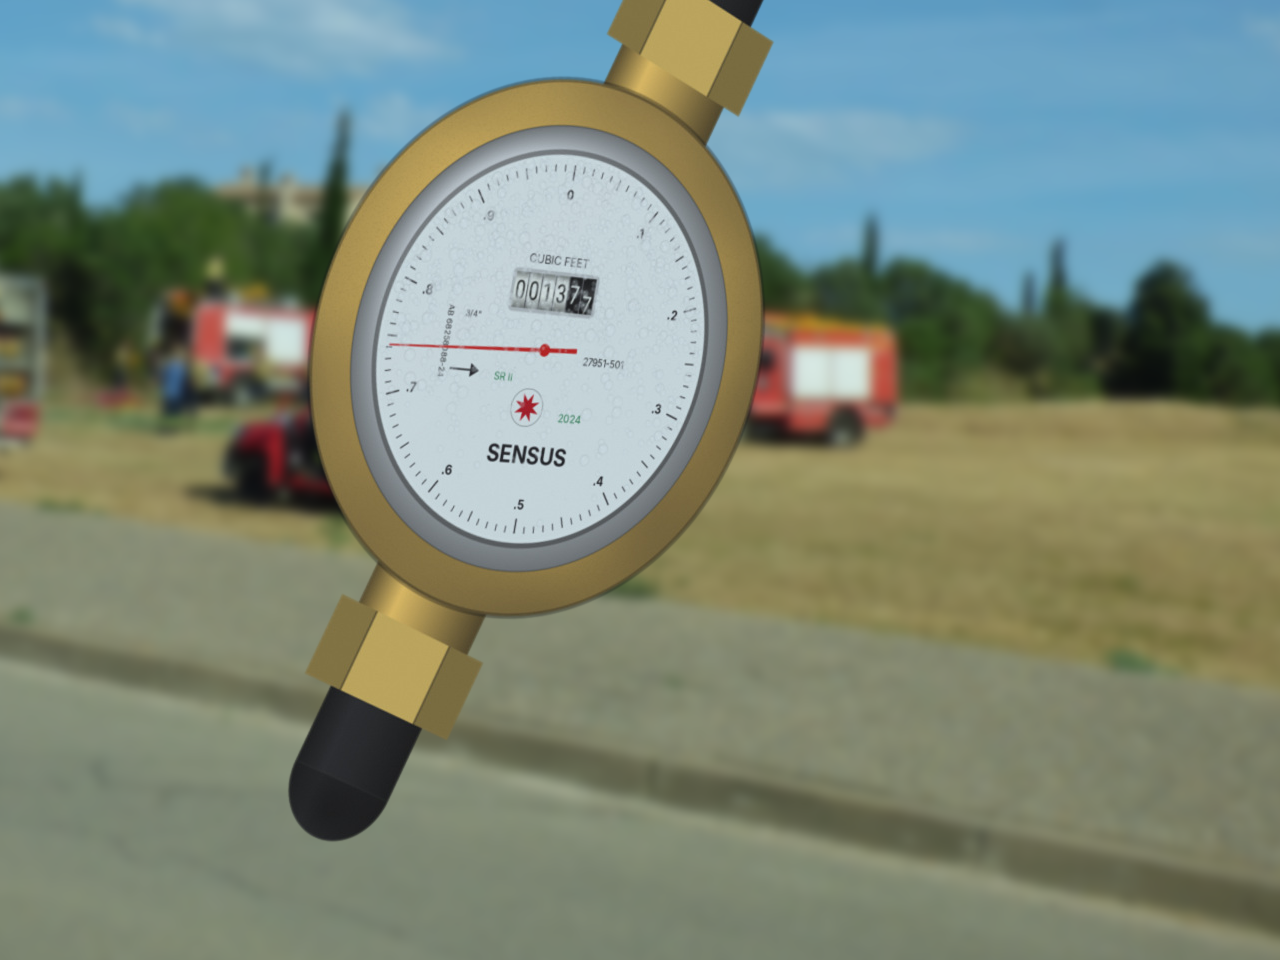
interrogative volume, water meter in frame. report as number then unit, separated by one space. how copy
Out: 1376.74 ft³
